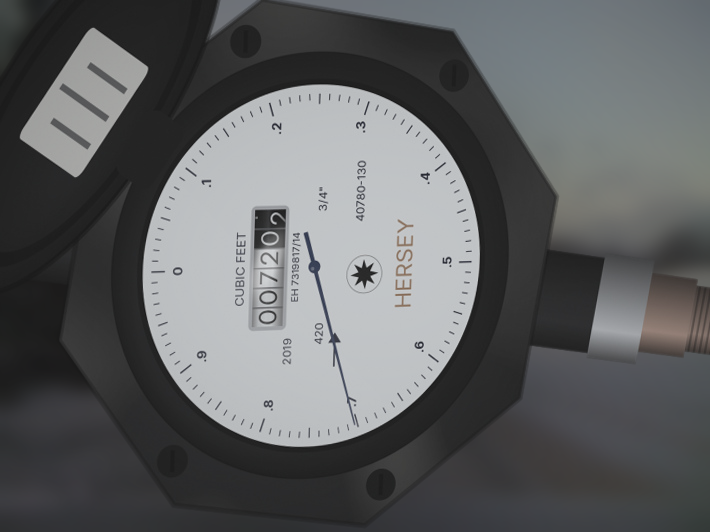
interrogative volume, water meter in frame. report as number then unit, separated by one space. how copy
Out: 7201.70 ft³
